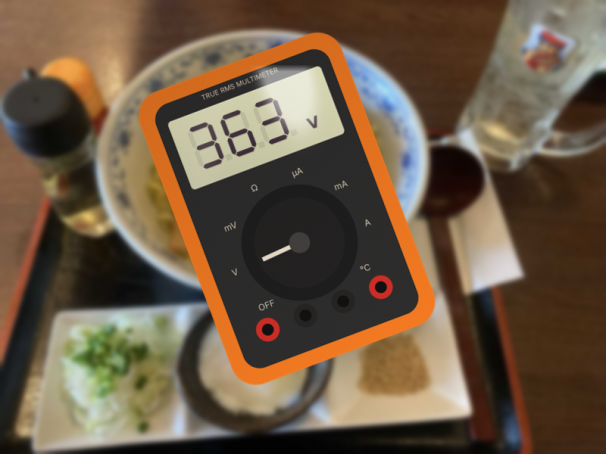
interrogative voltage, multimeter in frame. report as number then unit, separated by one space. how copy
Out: 363 V
